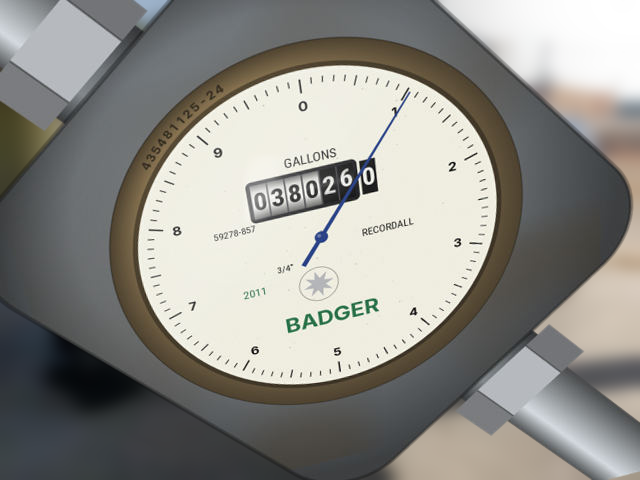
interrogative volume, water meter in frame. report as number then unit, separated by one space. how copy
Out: 380261.0 gal
